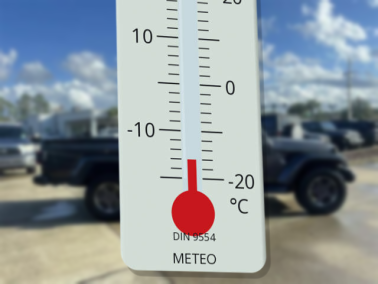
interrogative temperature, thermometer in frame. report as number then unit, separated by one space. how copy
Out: -16 °C
